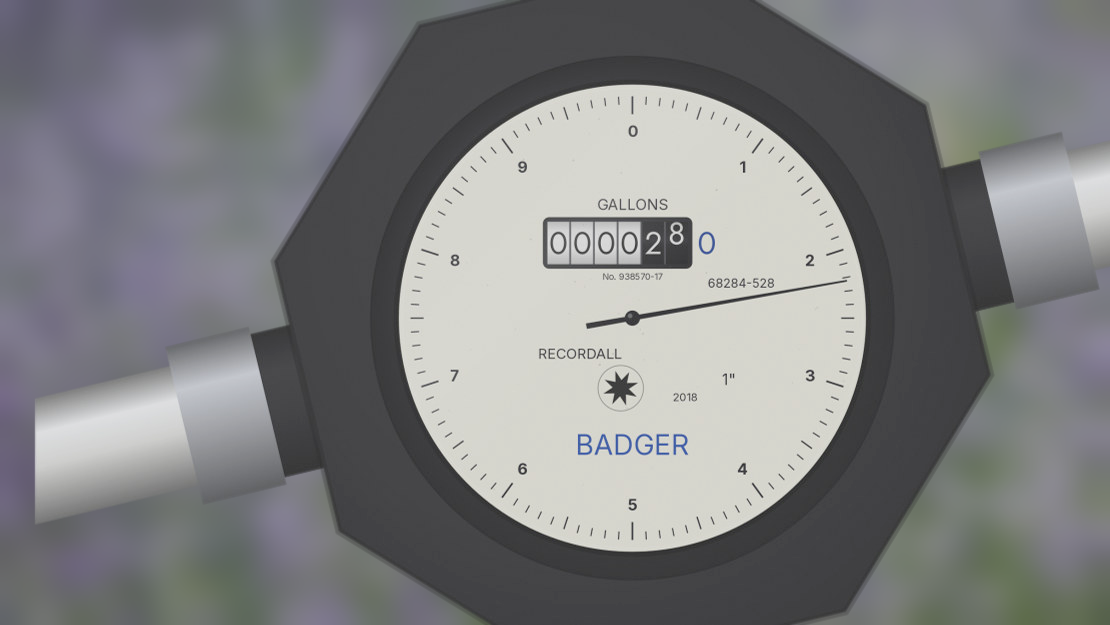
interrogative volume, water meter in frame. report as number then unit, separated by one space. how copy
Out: 282.2 gal
